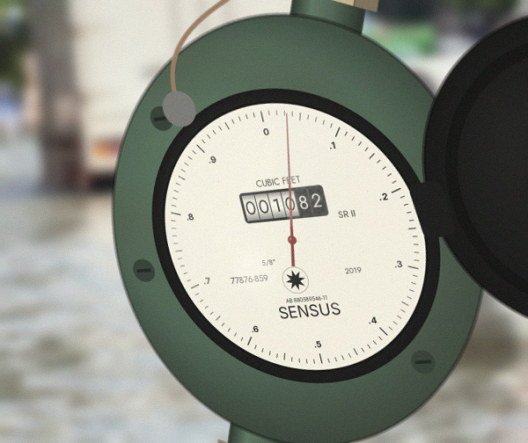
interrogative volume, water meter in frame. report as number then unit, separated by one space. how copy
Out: 1082.03 ft³
